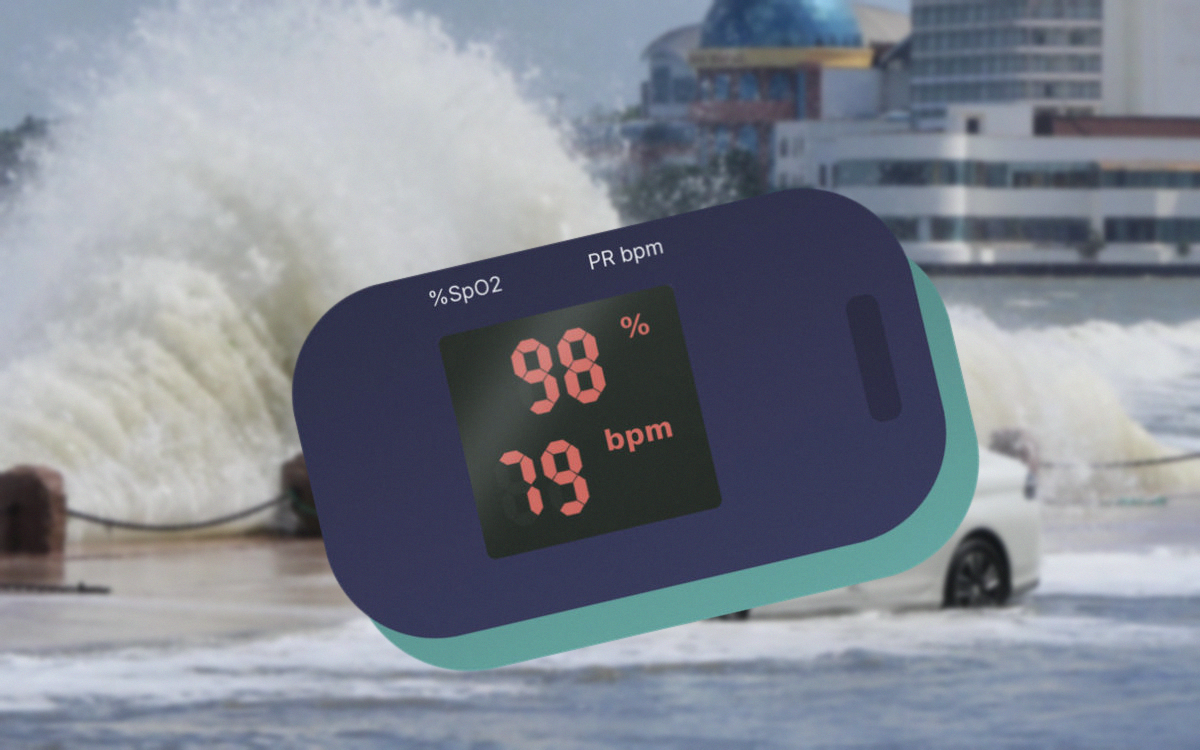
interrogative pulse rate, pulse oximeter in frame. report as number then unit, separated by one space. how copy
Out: 79 bpm
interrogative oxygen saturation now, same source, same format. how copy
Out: 98 %
